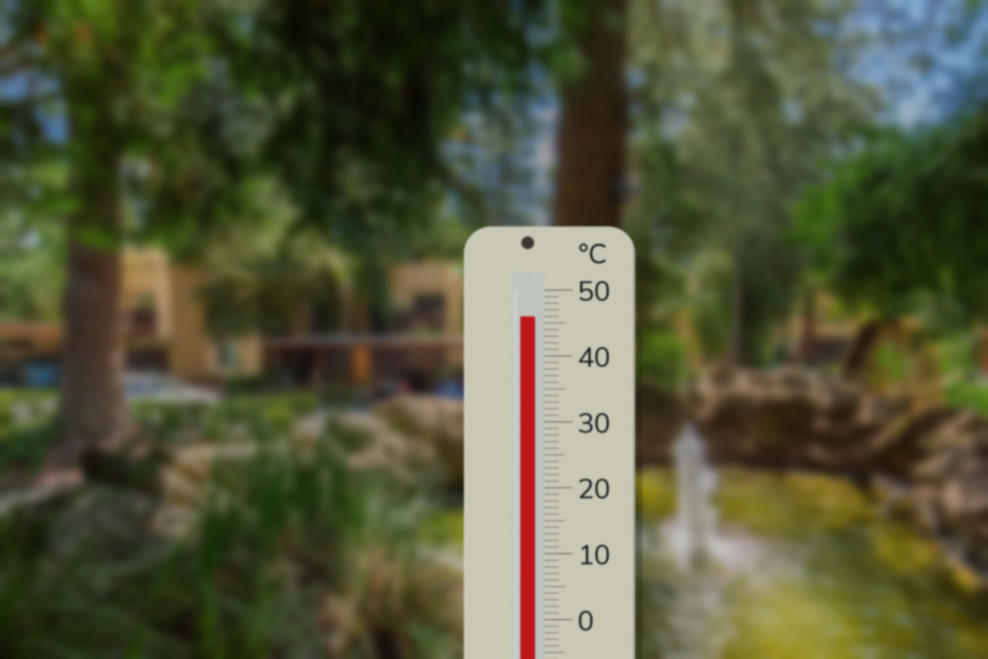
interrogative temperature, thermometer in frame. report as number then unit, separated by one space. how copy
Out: 46 °C
